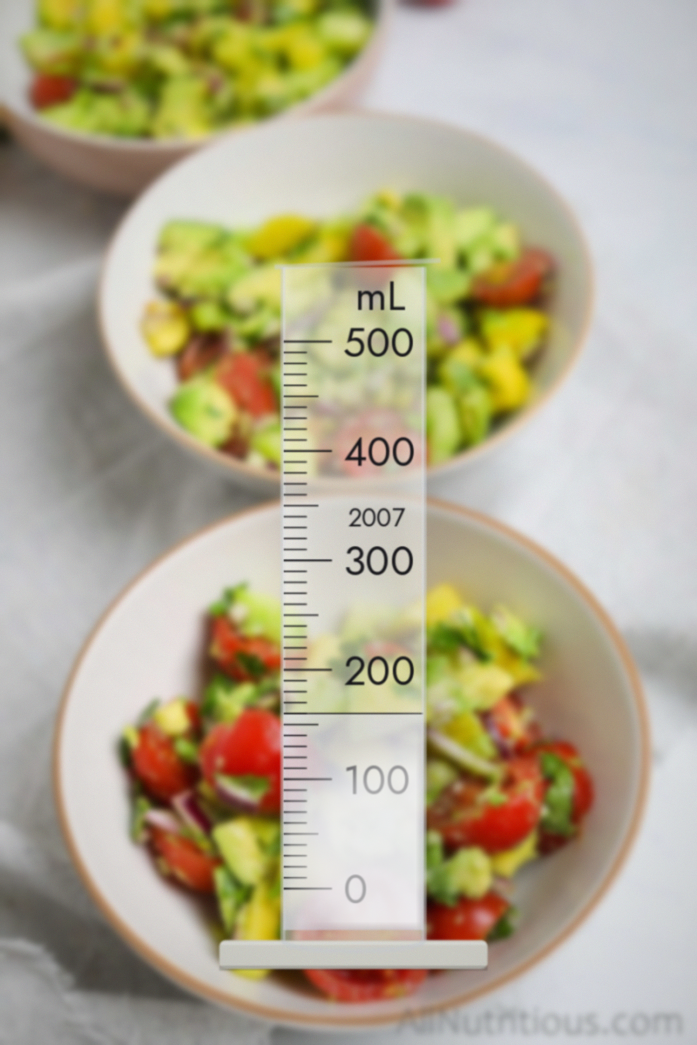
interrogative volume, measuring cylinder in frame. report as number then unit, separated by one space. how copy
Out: 160 mL
